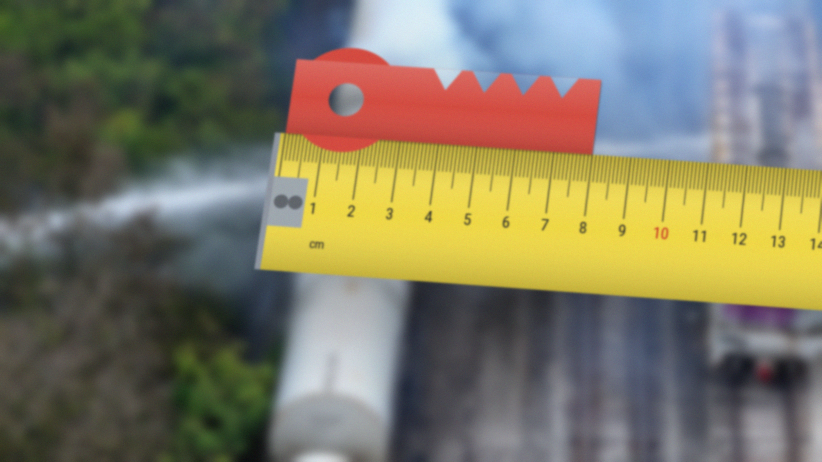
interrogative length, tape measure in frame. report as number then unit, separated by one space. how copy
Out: 8 cm
